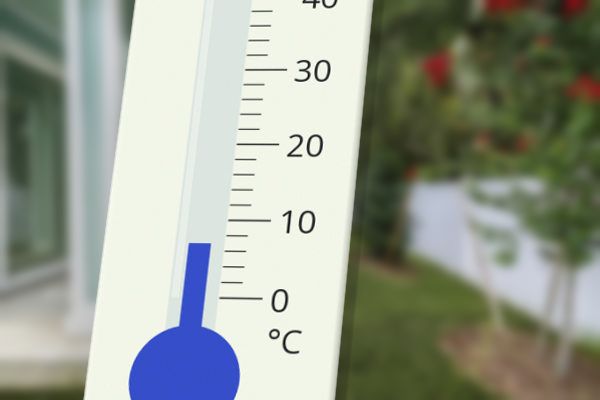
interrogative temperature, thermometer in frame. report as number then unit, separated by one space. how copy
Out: 7 °C
